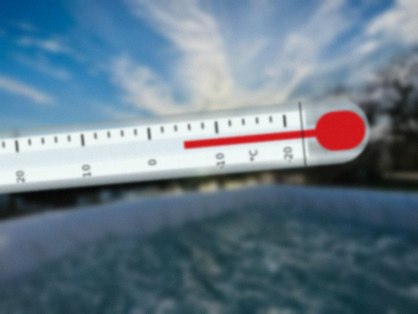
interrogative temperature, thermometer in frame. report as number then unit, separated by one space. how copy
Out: -5 °C
